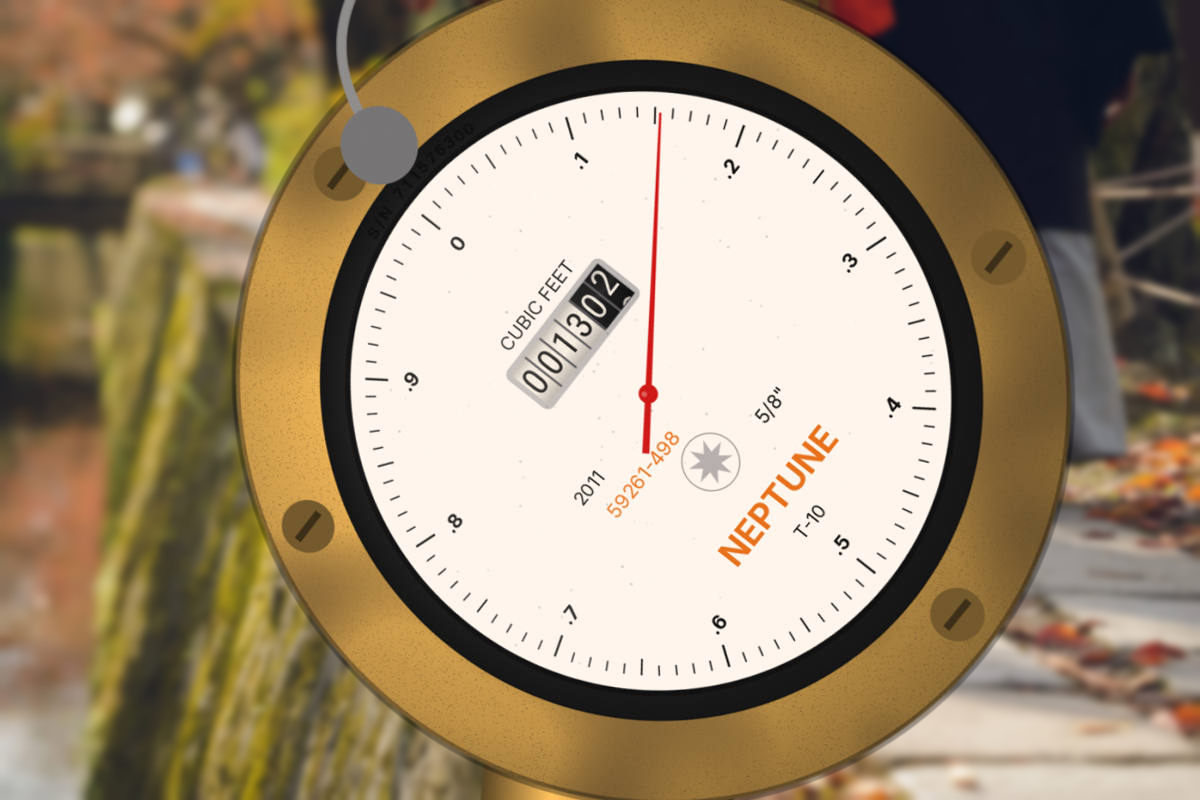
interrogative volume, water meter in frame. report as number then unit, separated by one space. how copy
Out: 1302.15 ft³
